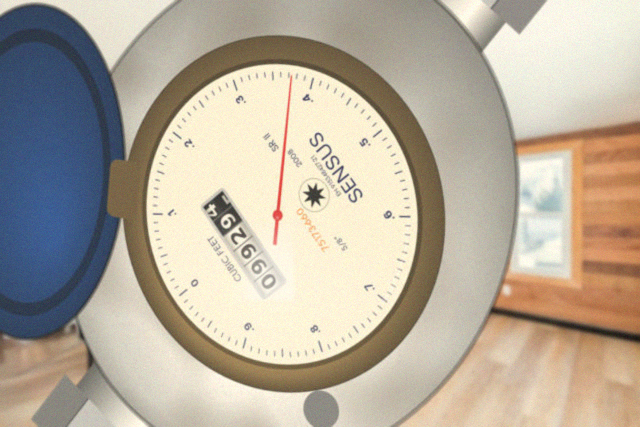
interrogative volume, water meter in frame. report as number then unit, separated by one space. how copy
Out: 99294.37 ft³
